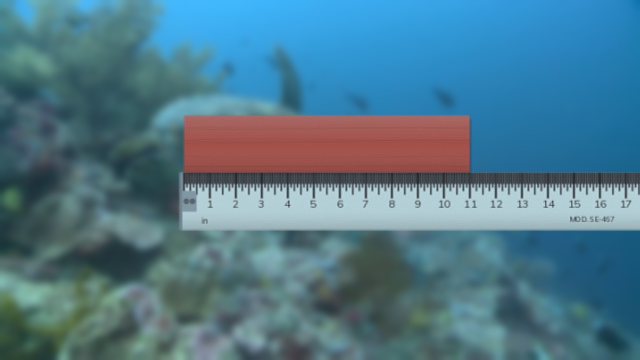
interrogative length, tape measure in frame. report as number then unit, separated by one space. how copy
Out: 11 in
